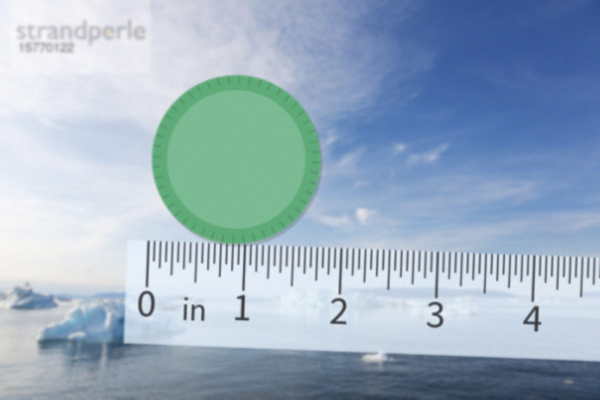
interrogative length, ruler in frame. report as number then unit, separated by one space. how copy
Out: 1.75 in
